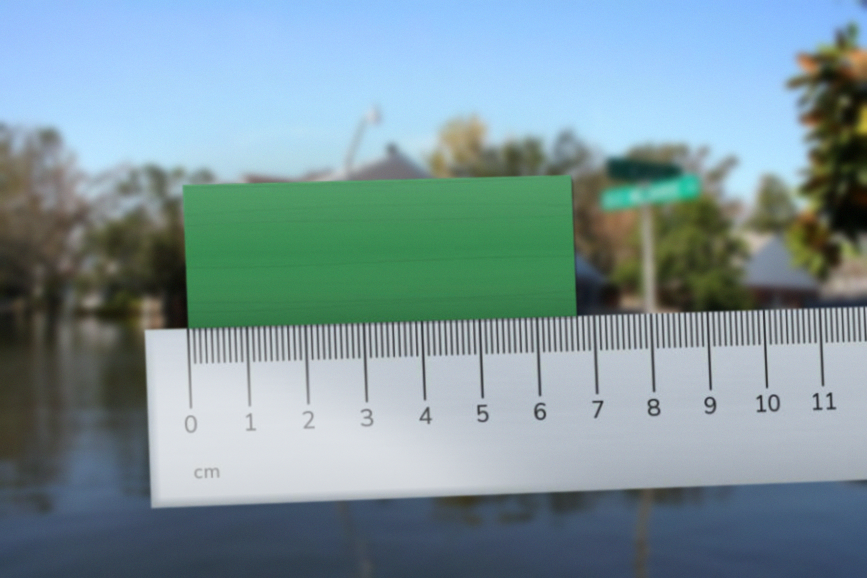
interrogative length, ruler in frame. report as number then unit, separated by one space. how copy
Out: 6.7 cm
